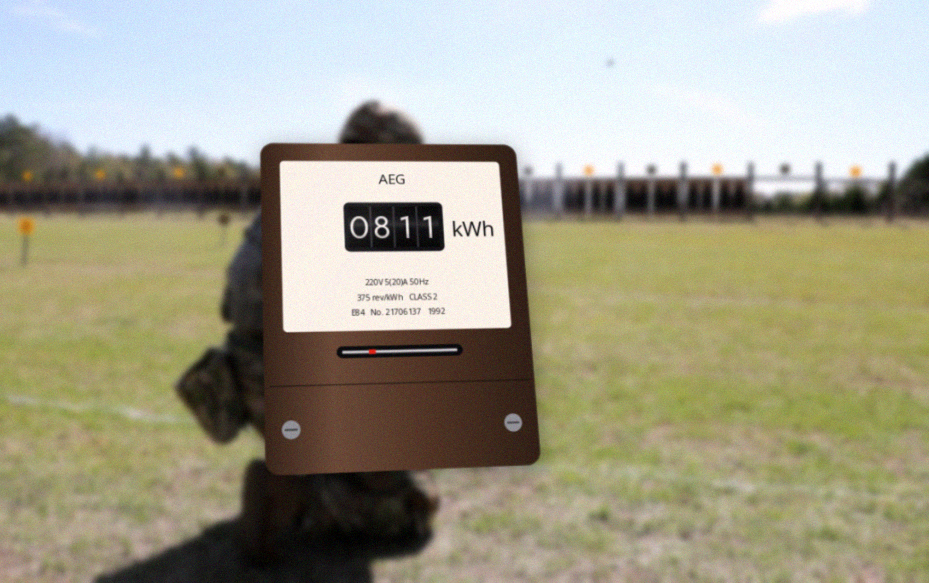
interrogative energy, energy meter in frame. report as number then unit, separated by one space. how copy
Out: 811 kWh
